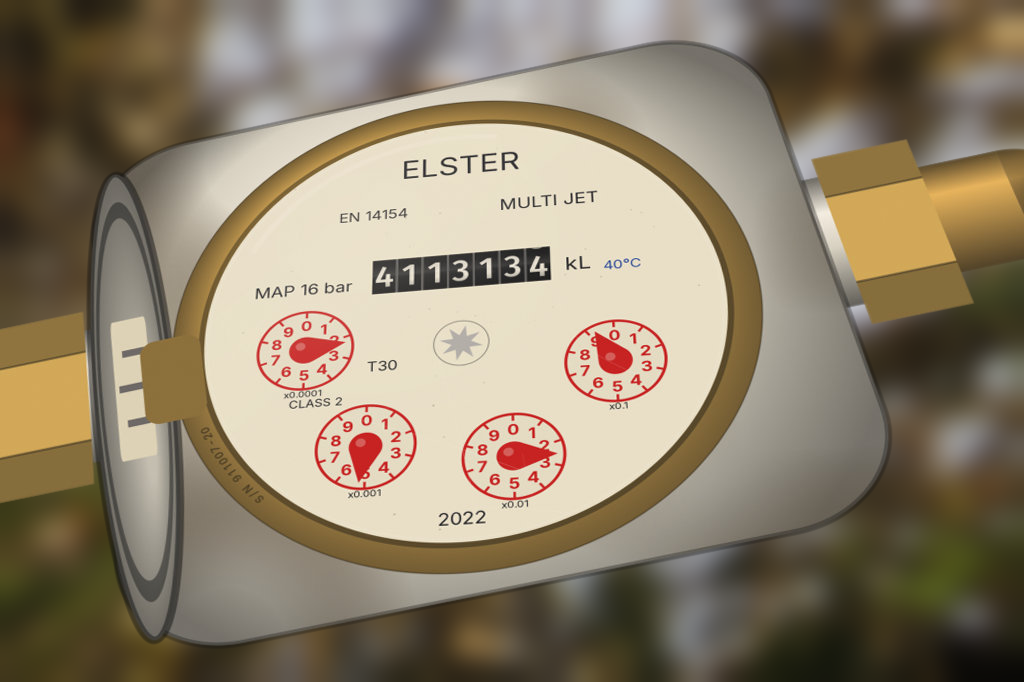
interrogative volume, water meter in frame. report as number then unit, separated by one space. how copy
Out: 4113133.9252 kL
